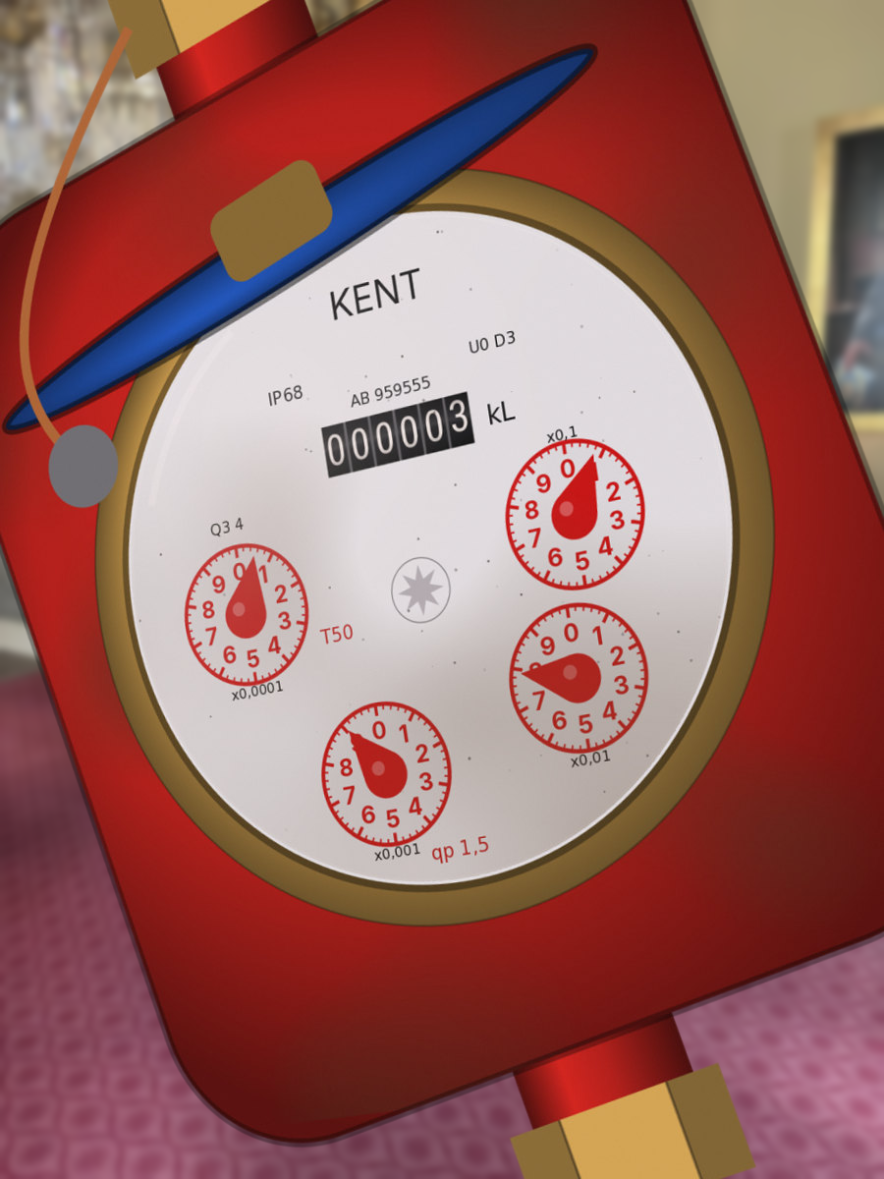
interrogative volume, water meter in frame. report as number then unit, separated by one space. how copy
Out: 3.0790 kL
